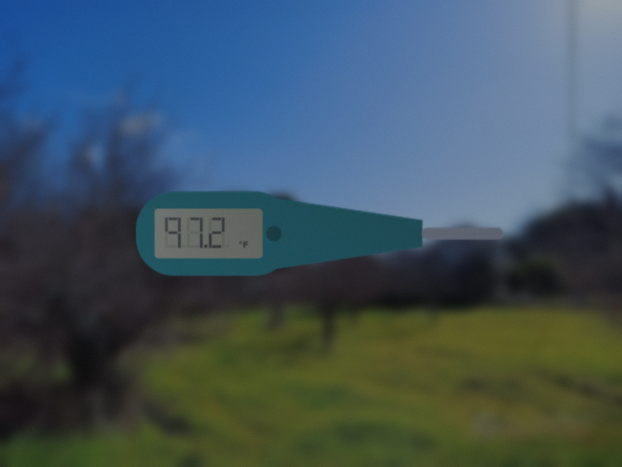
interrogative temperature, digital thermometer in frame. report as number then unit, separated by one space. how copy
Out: 97.2 °F
